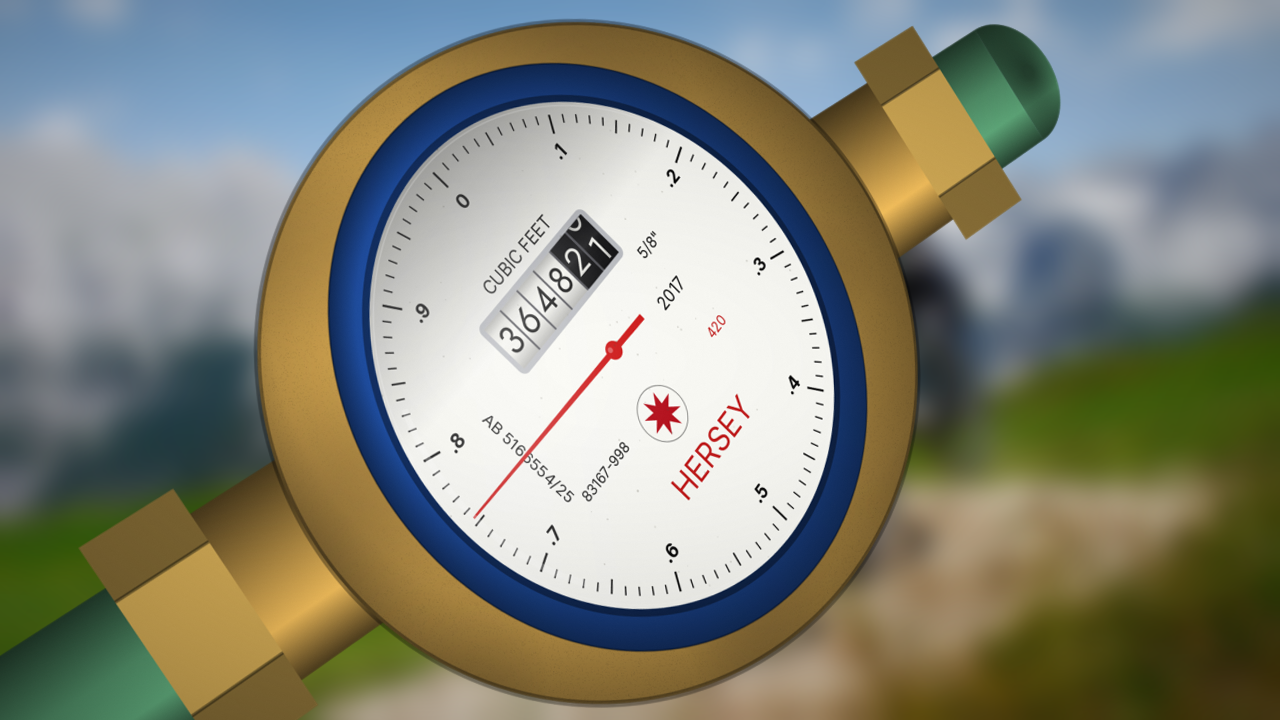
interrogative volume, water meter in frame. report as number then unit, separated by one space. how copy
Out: 364820.75 ft³
